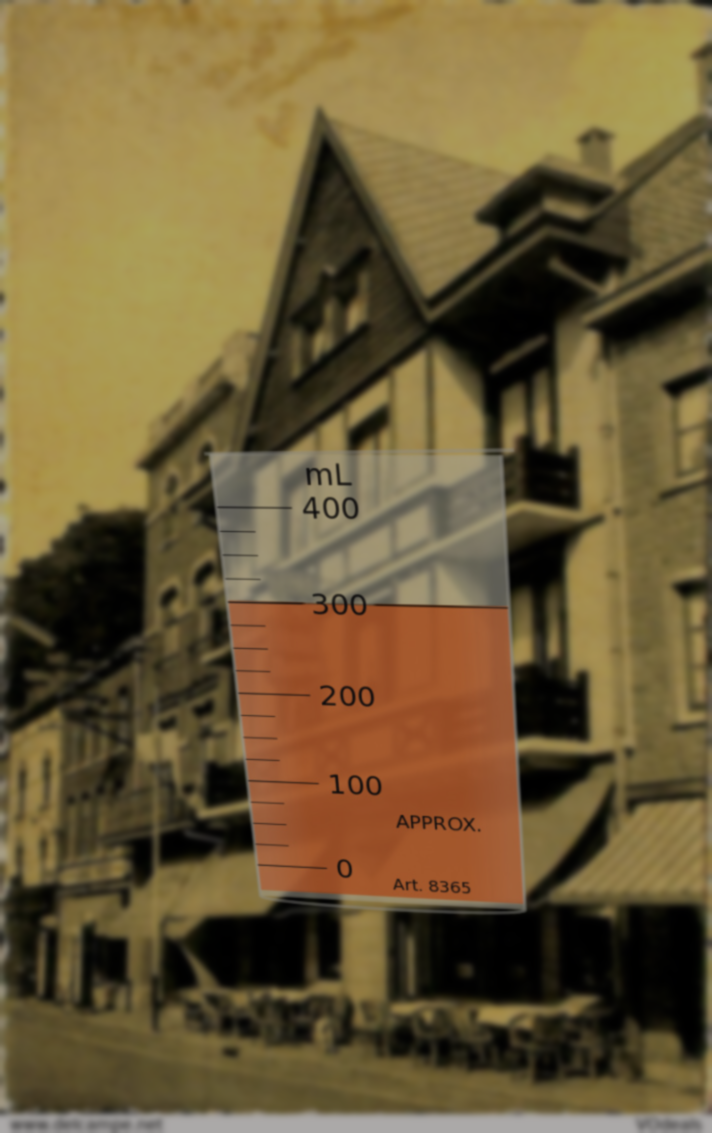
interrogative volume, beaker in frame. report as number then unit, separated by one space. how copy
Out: 300 mL
